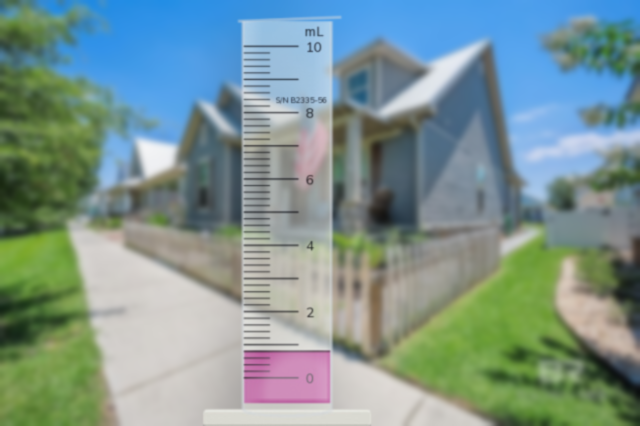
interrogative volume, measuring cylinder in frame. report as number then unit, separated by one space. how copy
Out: 0.8 mL
